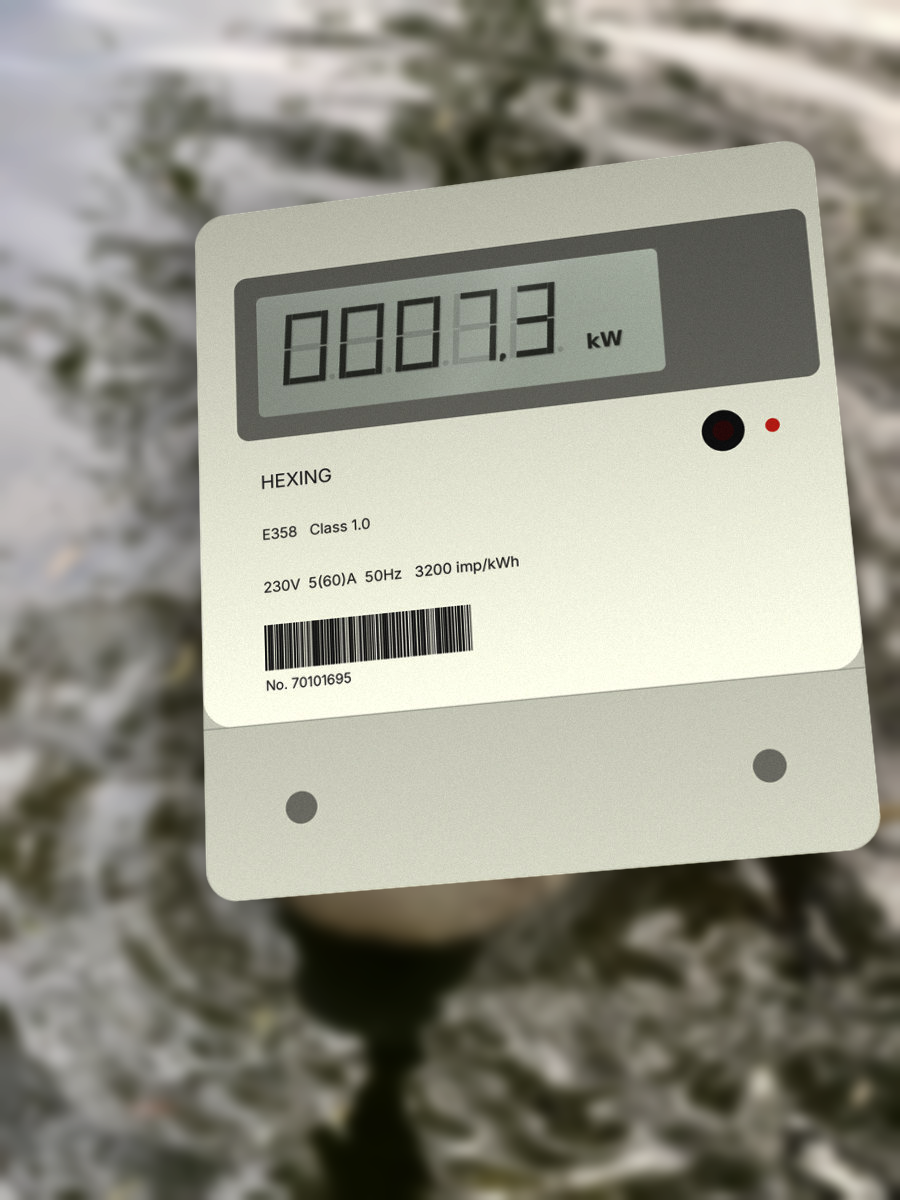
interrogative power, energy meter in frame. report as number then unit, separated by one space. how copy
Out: 7.3 kW
